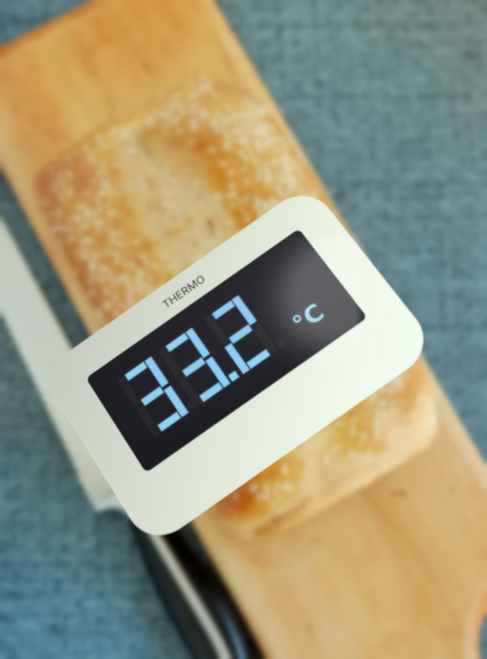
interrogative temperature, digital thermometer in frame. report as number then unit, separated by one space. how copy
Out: 33.2 °C
